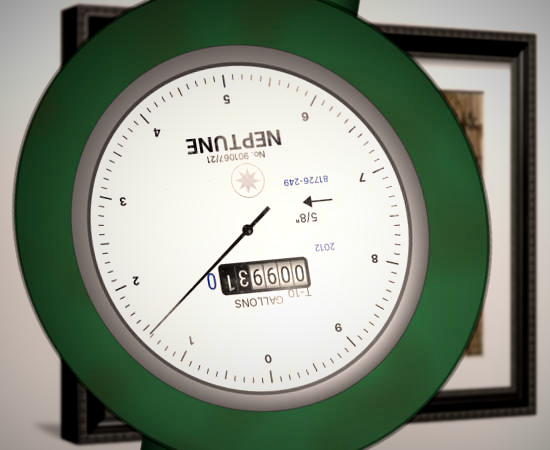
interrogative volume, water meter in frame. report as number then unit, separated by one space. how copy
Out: 99311.4 gal
